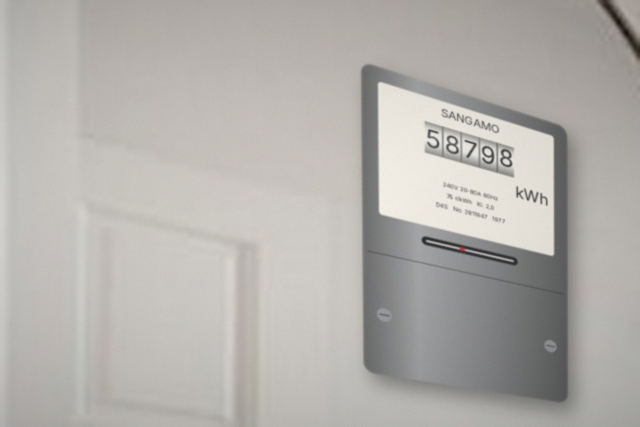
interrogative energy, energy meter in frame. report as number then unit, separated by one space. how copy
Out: 58798 kWh
